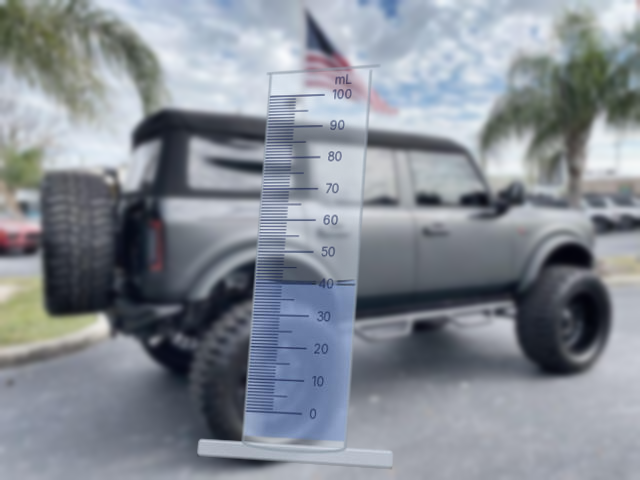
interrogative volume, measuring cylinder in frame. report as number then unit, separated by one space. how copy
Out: 40 mL
